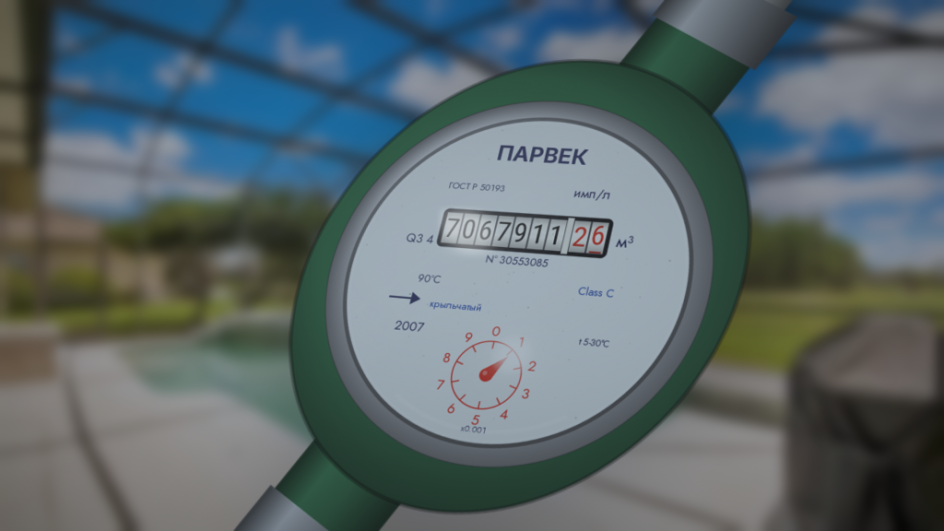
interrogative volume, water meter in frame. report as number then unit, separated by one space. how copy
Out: 7067911.261 m³
